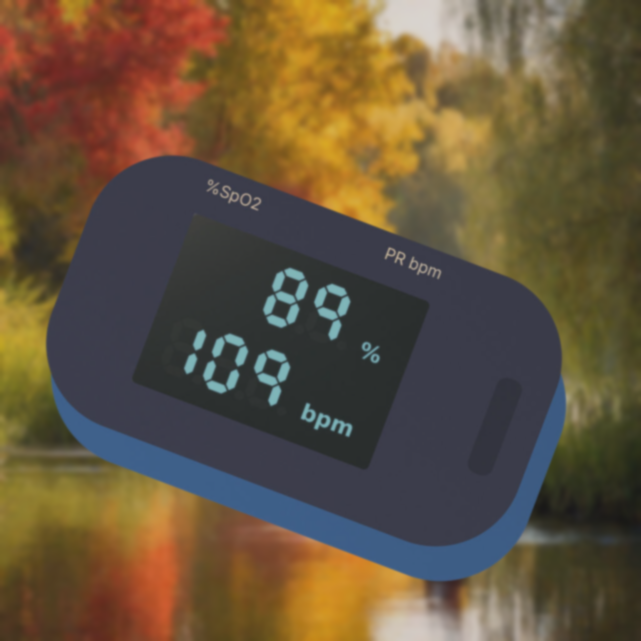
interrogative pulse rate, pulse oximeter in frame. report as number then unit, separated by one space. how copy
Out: 109 bpm
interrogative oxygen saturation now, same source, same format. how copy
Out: 89 %
